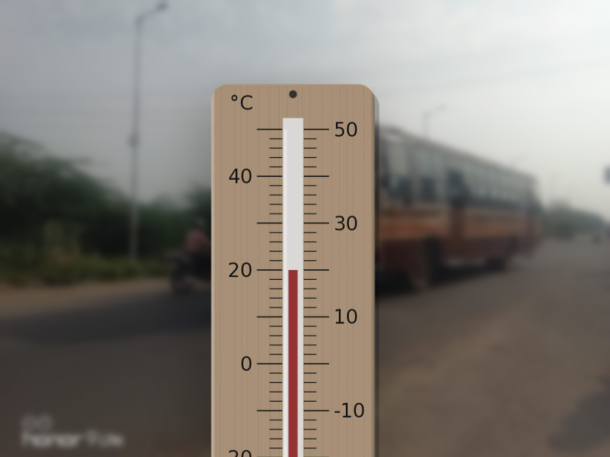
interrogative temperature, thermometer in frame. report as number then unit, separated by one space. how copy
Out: 20 °C
